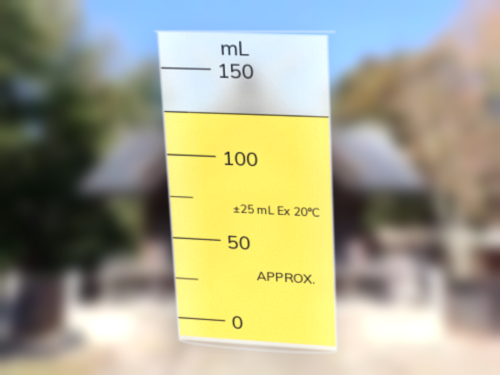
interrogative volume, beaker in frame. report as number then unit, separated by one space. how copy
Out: 125 mL
